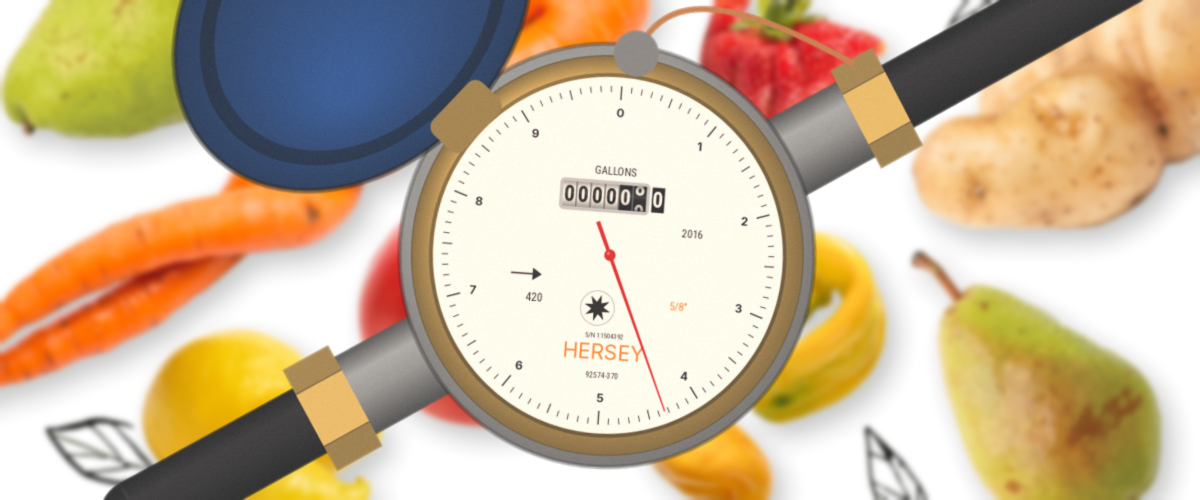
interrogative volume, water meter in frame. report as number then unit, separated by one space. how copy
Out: 84.3 gal
